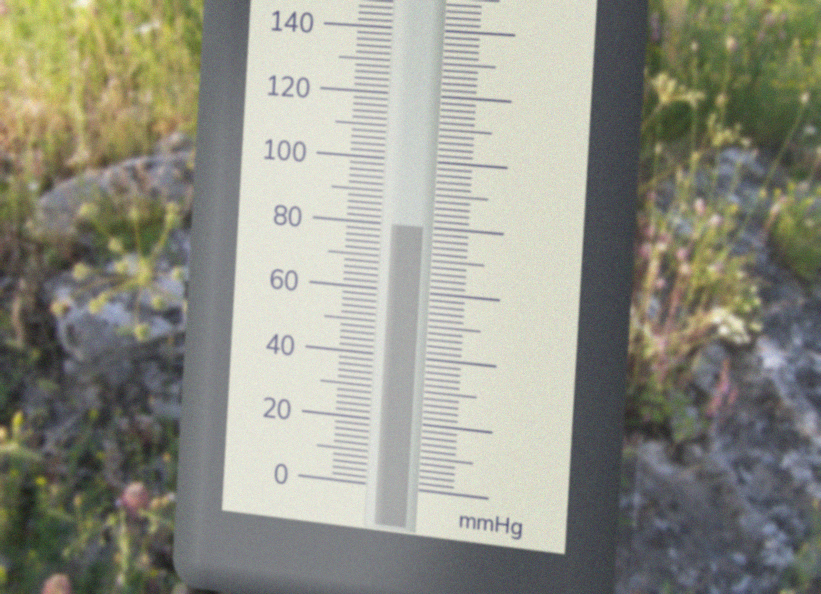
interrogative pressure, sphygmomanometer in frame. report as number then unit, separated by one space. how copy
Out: 80 mmHg
